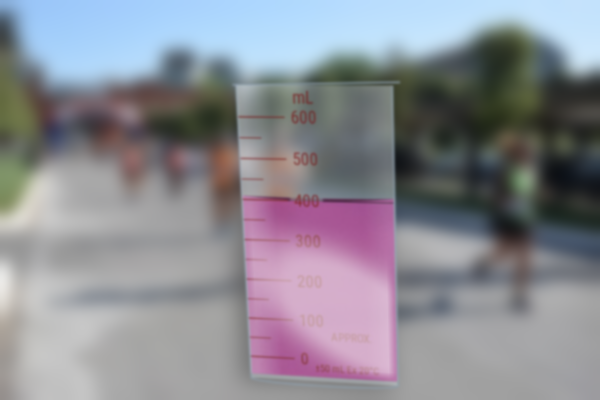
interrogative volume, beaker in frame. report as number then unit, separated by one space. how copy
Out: 400 mL
